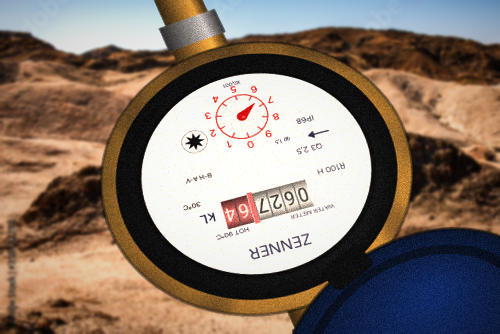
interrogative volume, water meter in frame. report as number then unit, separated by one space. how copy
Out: 627.646 kL
